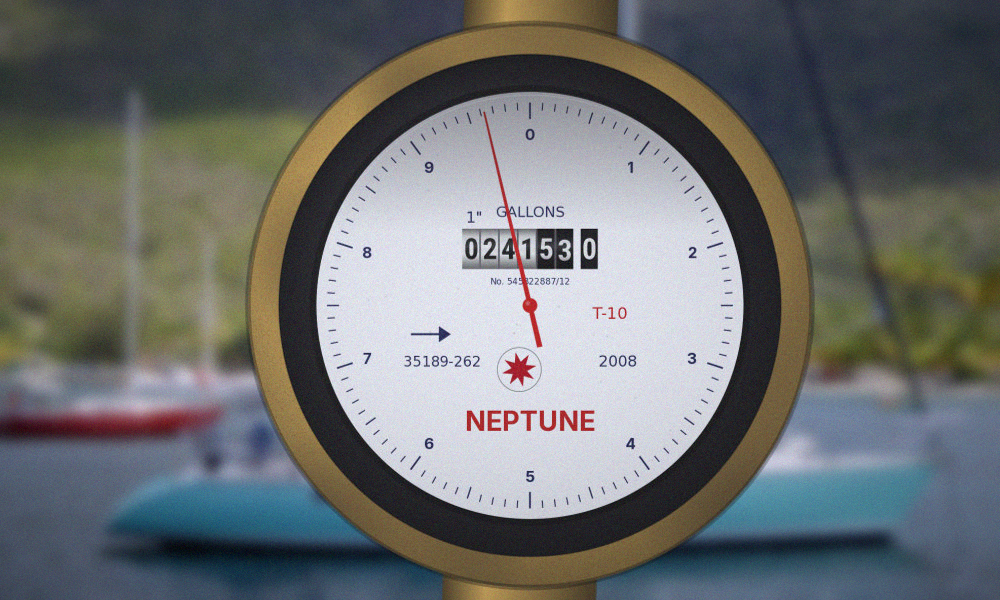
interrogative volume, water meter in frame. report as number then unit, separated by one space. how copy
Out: 241529.6 gal
